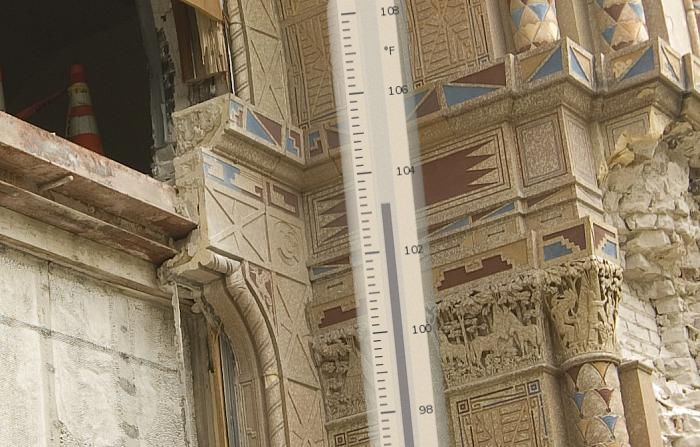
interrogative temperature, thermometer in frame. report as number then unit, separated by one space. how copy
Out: 103.2 °F
